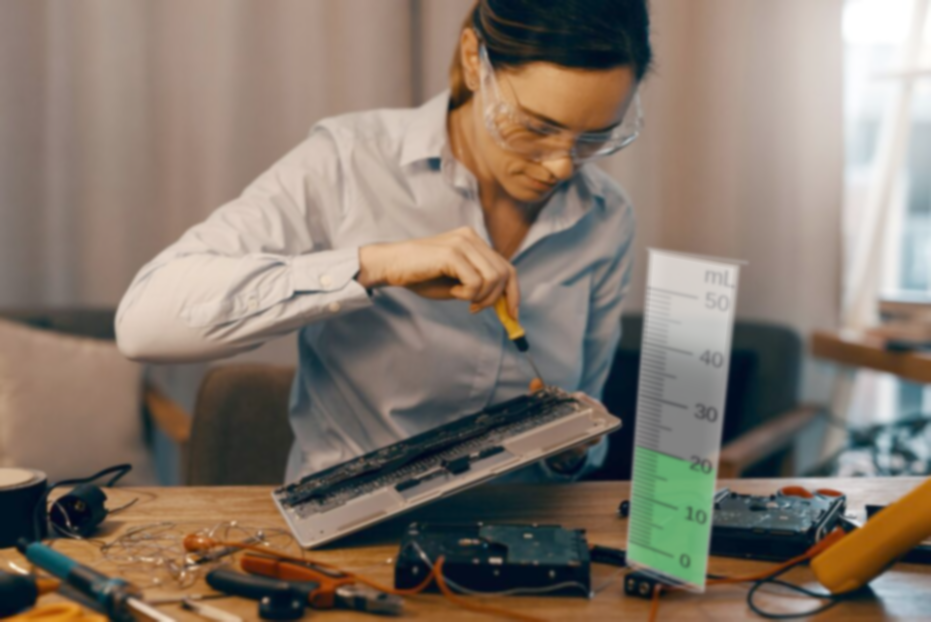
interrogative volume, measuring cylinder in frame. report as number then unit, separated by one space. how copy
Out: 20 mL
